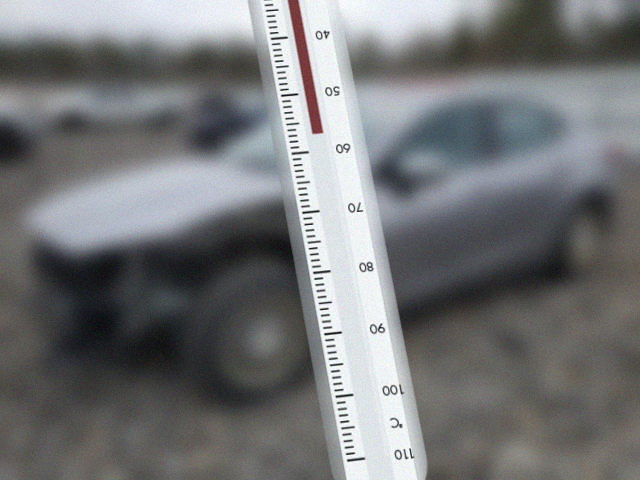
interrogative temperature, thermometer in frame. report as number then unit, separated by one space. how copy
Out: 57 °C
